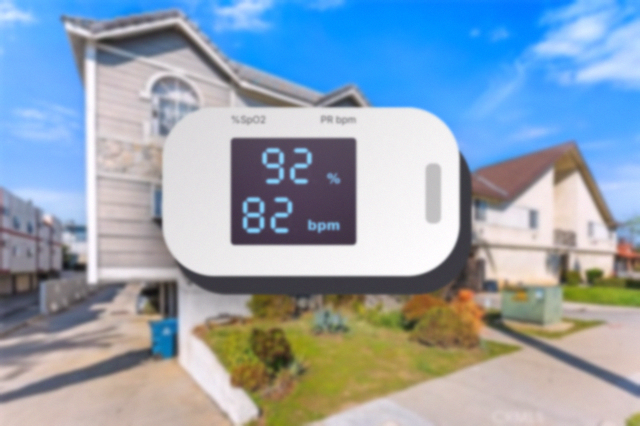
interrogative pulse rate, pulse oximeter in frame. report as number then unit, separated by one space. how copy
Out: 82 bpm
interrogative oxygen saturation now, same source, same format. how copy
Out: 92 %
